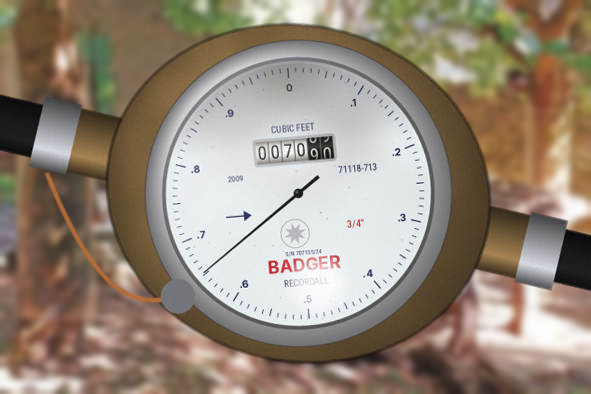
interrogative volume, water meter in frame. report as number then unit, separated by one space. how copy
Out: 7089.65 ft³
